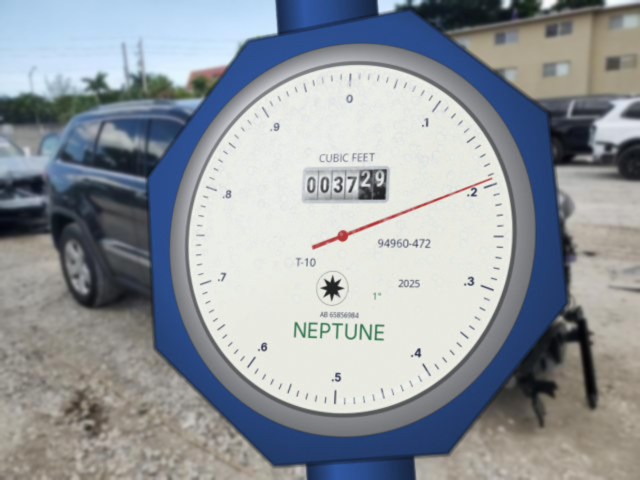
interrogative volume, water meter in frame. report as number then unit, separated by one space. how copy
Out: 3729.19 ft³
